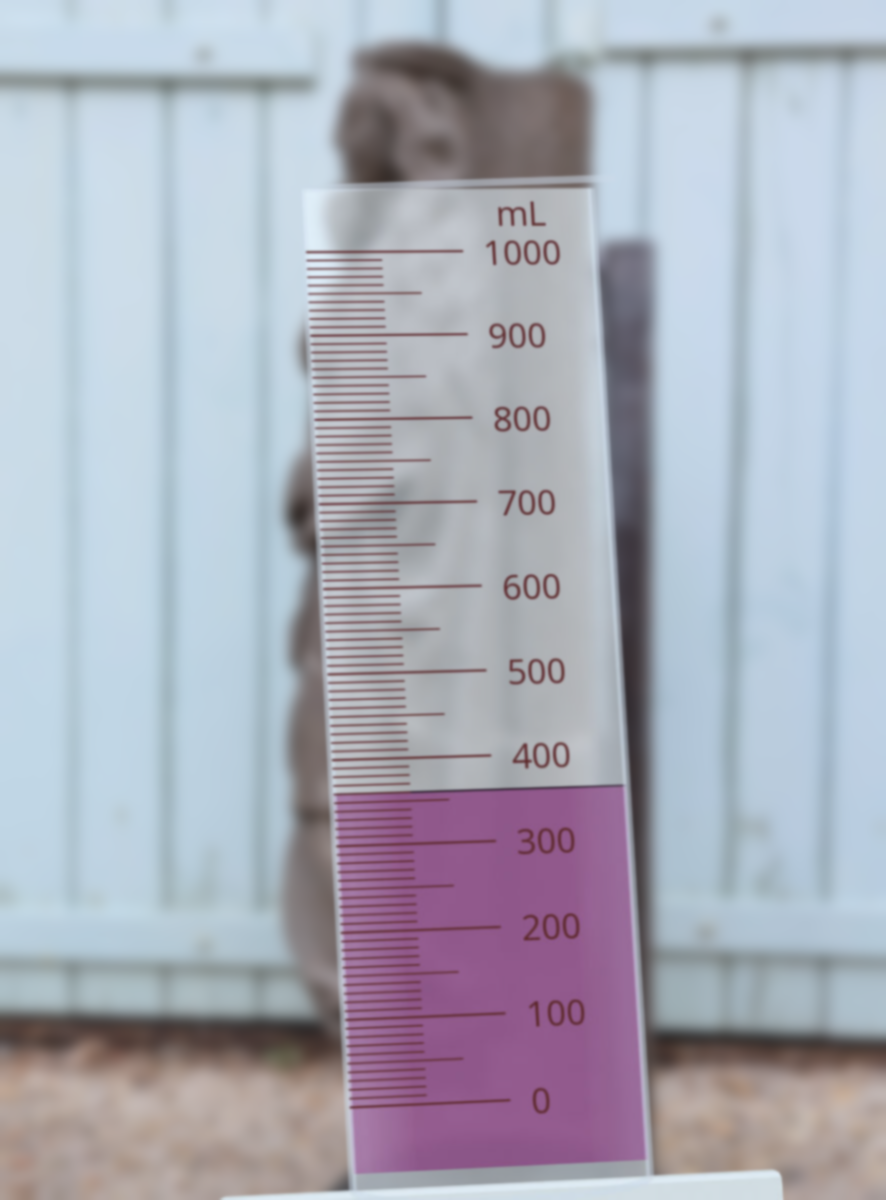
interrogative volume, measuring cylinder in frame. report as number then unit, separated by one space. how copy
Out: 360 mL
